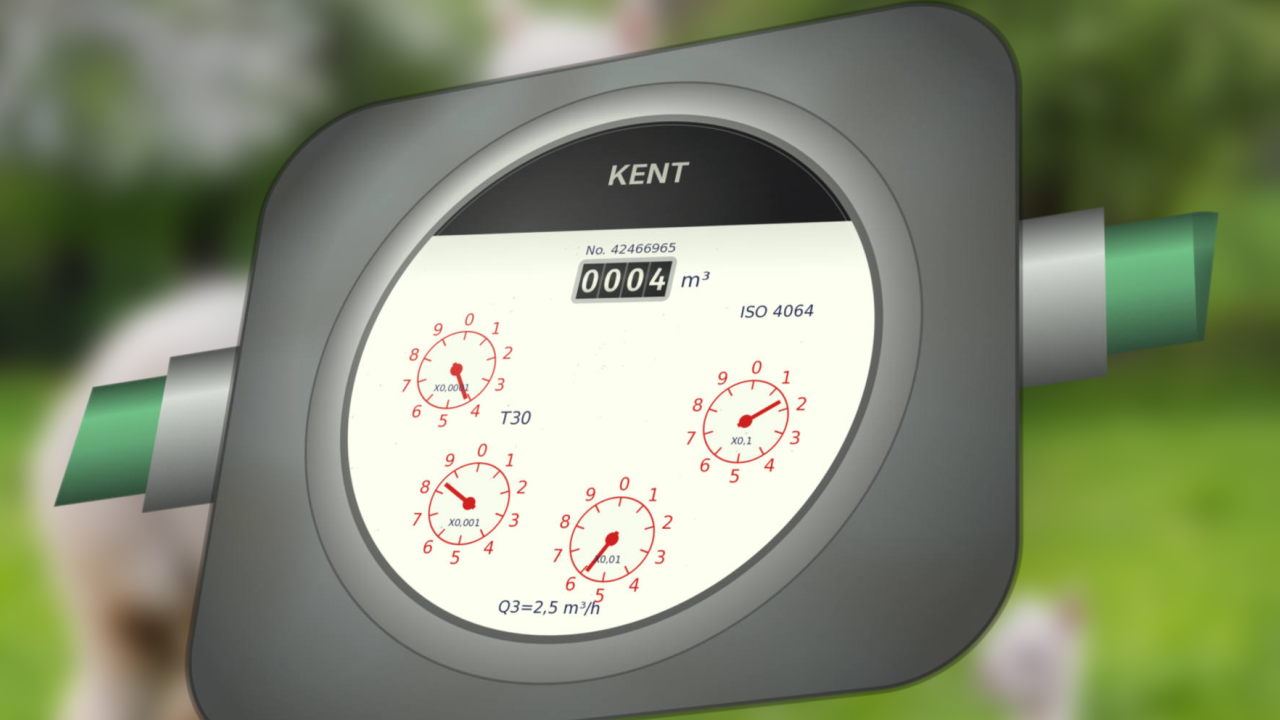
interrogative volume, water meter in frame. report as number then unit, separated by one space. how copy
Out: 4.1584 m³
